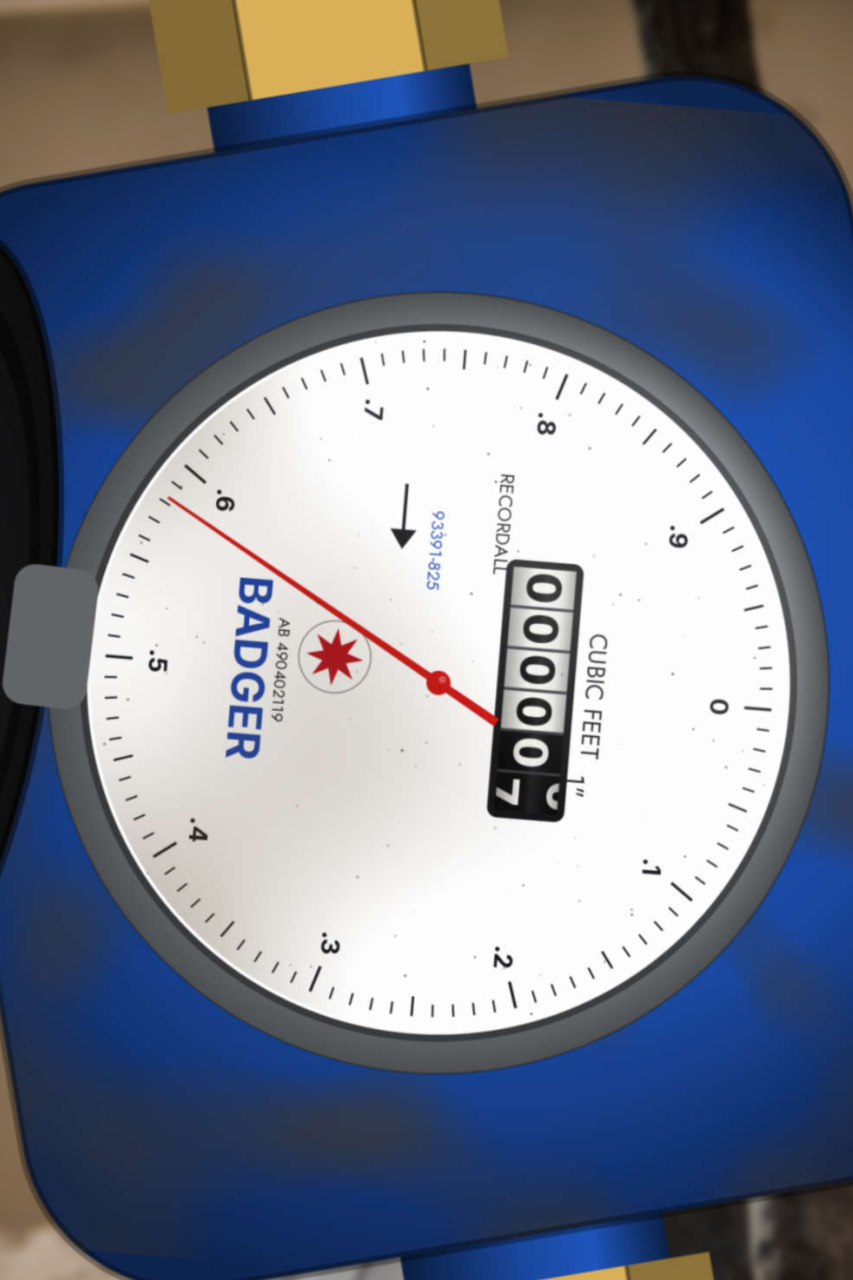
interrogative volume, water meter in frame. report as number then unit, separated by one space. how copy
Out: 6.58 ft³
